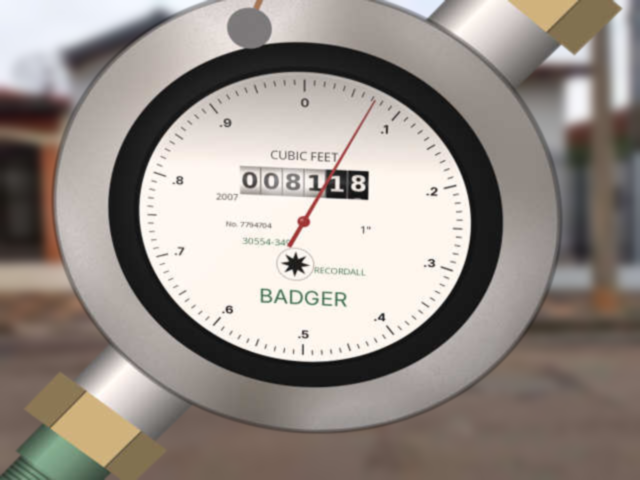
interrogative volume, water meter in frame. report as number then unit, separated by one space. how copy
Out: 8118.07 ft³
